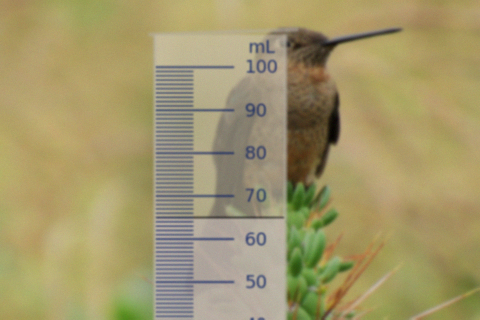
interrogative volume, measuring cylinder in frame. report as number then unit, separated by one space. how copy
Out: 65 mL
